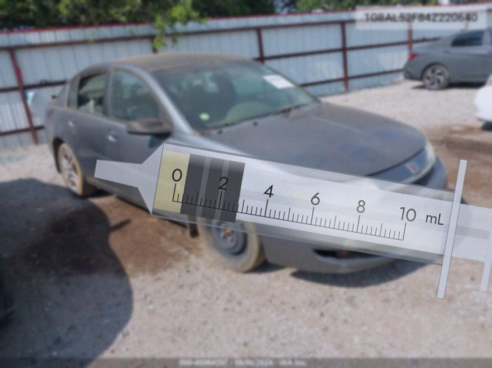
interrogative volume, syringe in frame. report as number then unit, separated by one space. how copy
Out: 0.4 mL
